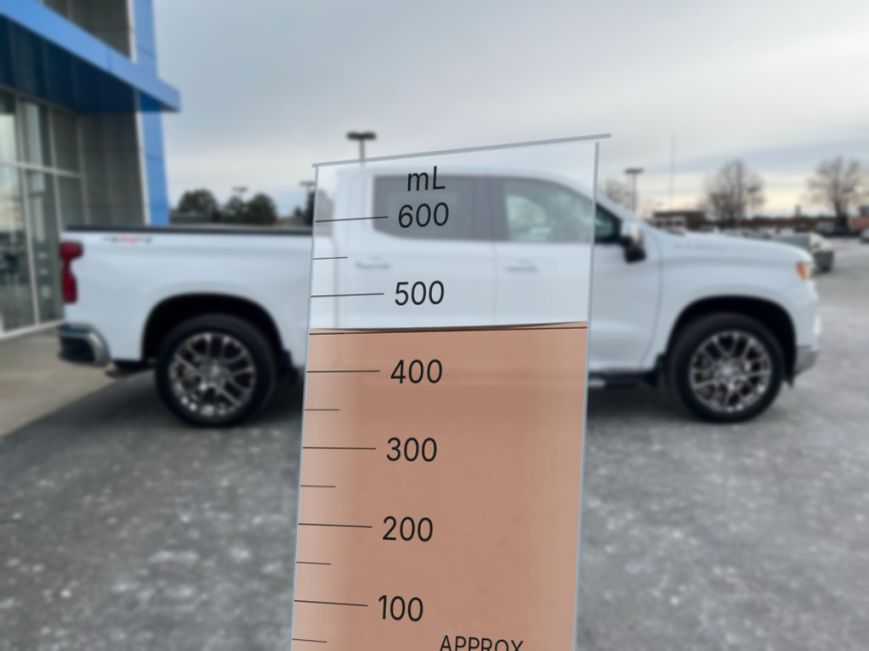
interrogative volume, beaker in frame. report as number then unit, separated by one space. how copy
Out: 450 mL
